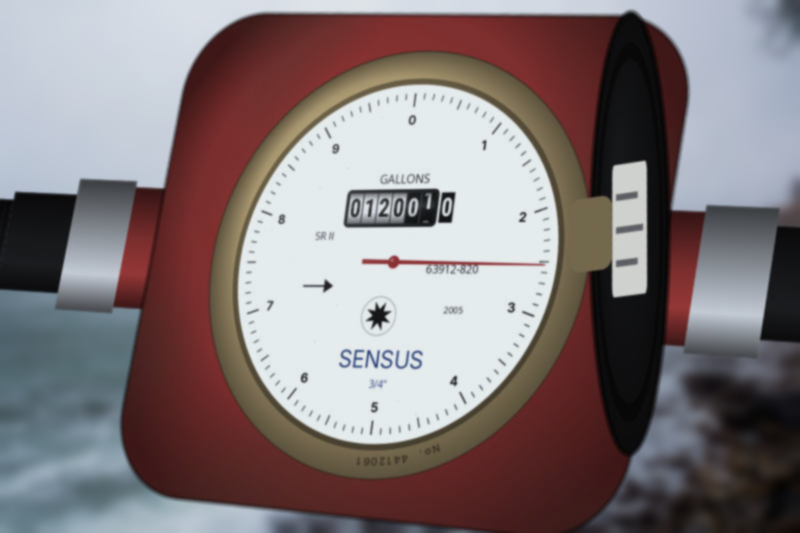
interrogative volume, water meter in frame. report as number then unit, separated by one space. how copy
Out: 120012.5 gal
